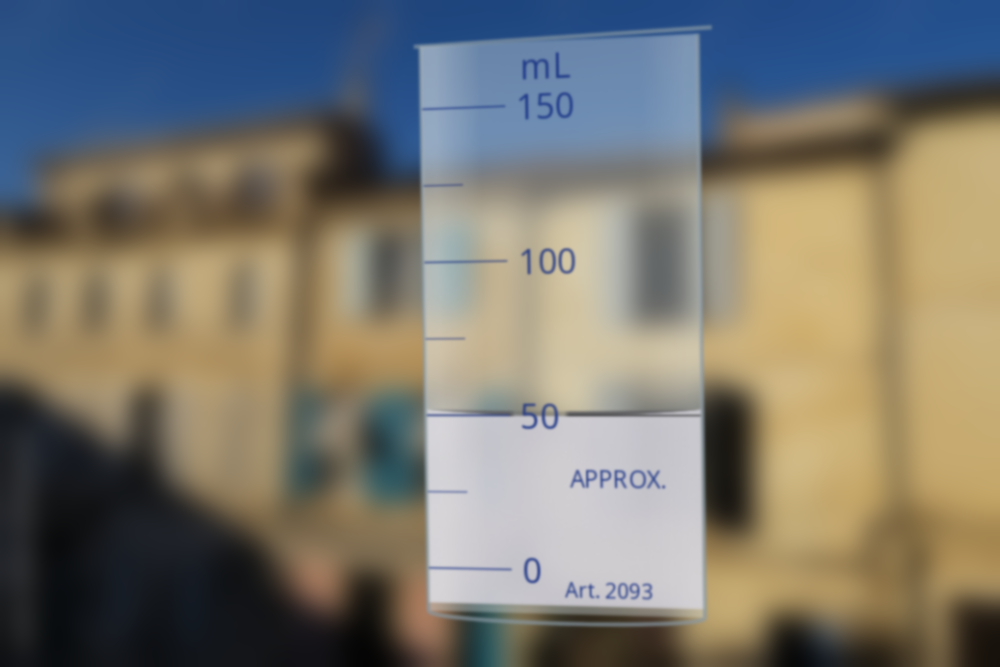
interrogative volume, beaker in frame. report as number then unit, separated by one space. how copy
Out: 50 mL
